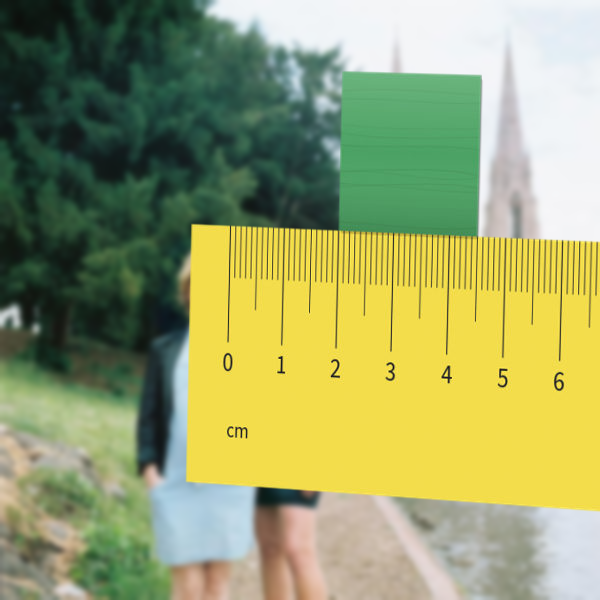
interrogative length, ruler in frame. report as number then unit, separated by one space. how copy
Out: 2.5 cm
